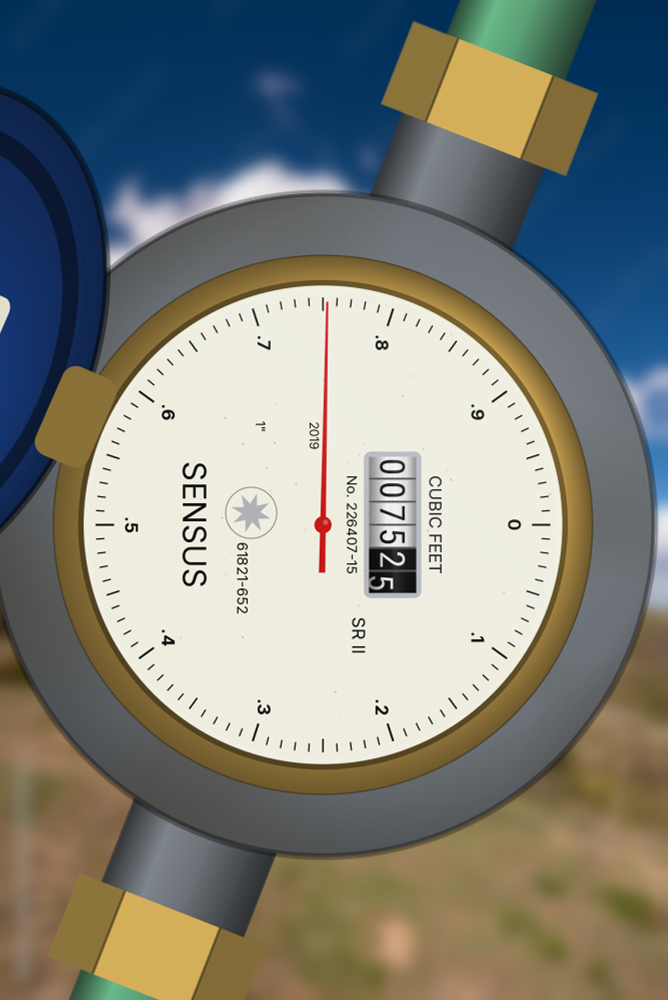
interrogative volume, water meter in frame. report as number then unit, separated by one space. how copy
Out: 7524.75 ft³
